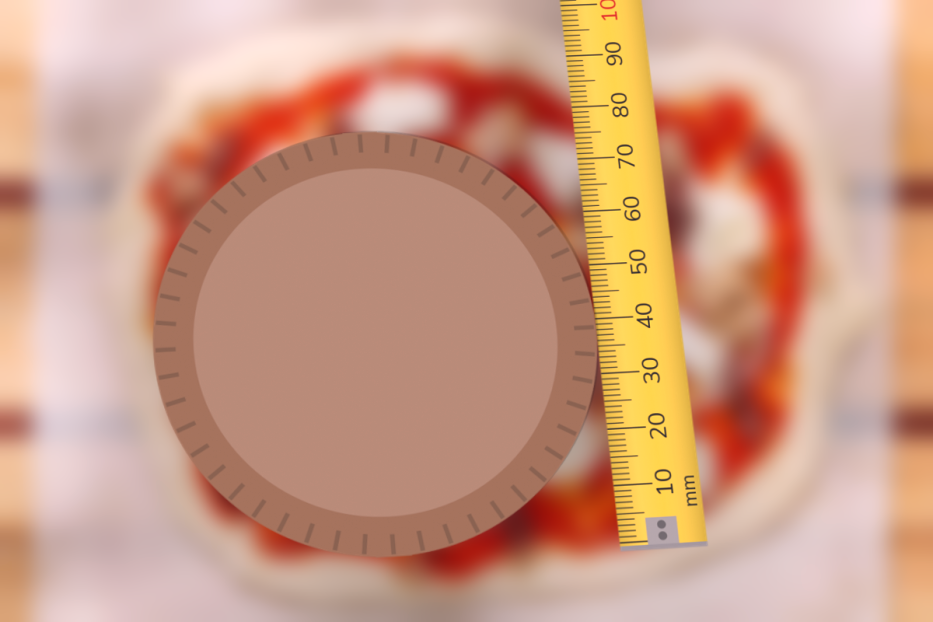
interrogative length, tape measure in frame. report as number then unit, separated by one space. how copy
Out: 77 mm
